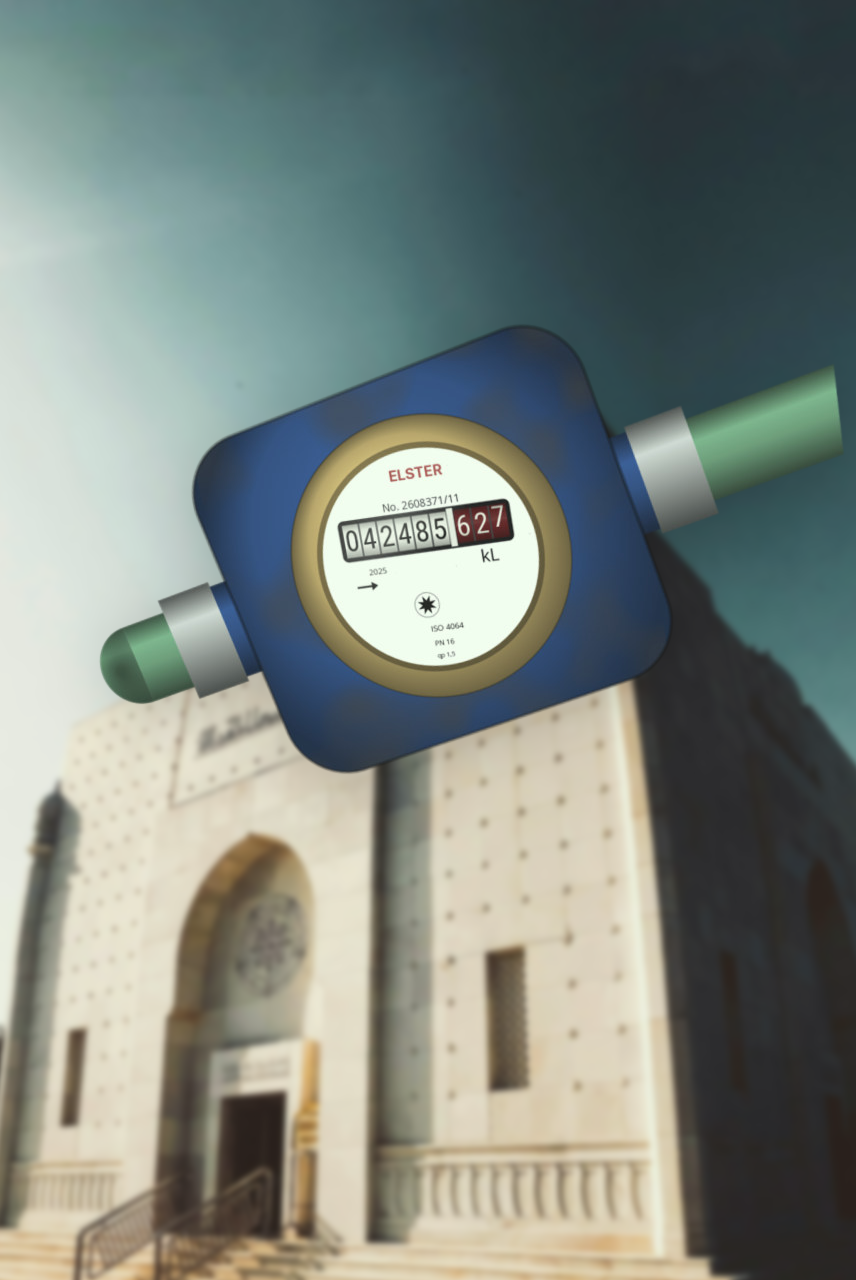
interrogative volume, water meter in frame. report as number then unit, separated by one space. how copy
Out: 42485.627 kL
